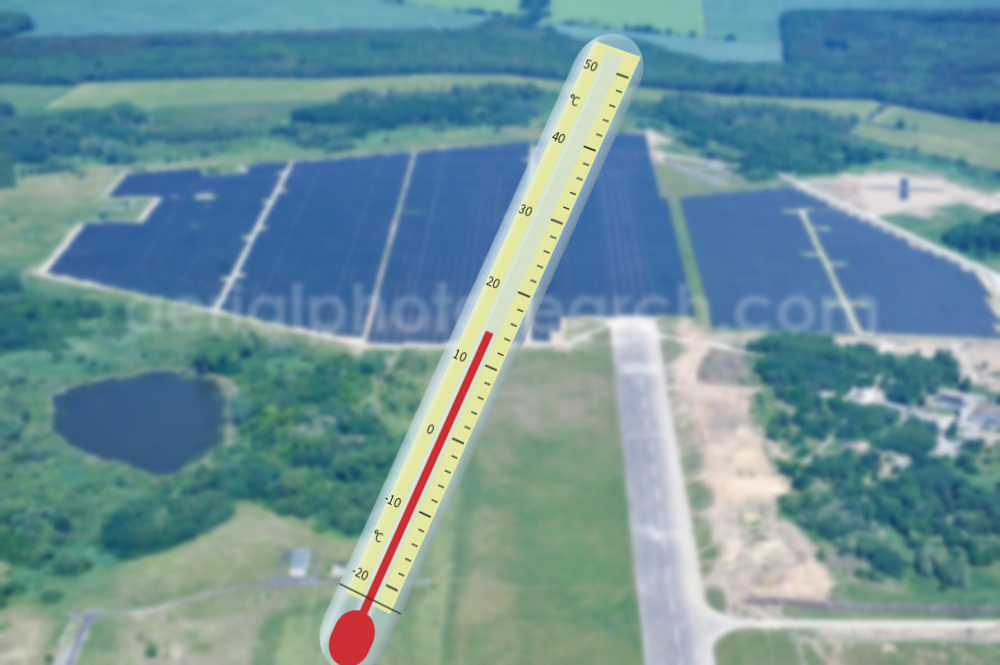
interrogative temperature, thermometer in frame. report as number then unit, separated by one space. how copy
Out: 14 °C
